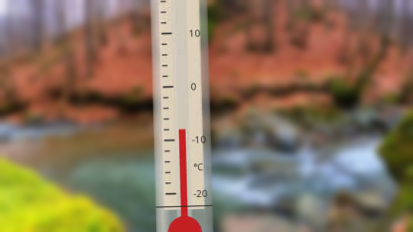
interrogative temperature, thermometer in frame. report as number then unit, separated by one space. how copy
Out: -8 °C
